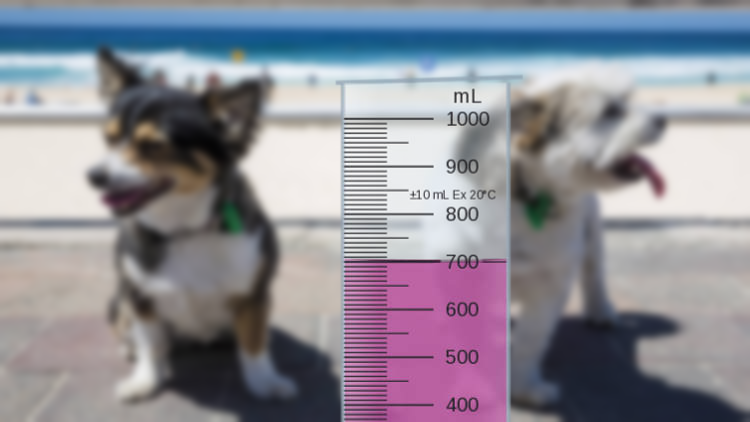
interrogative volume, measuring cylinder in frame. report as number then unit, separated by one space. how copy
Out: 700 mL
